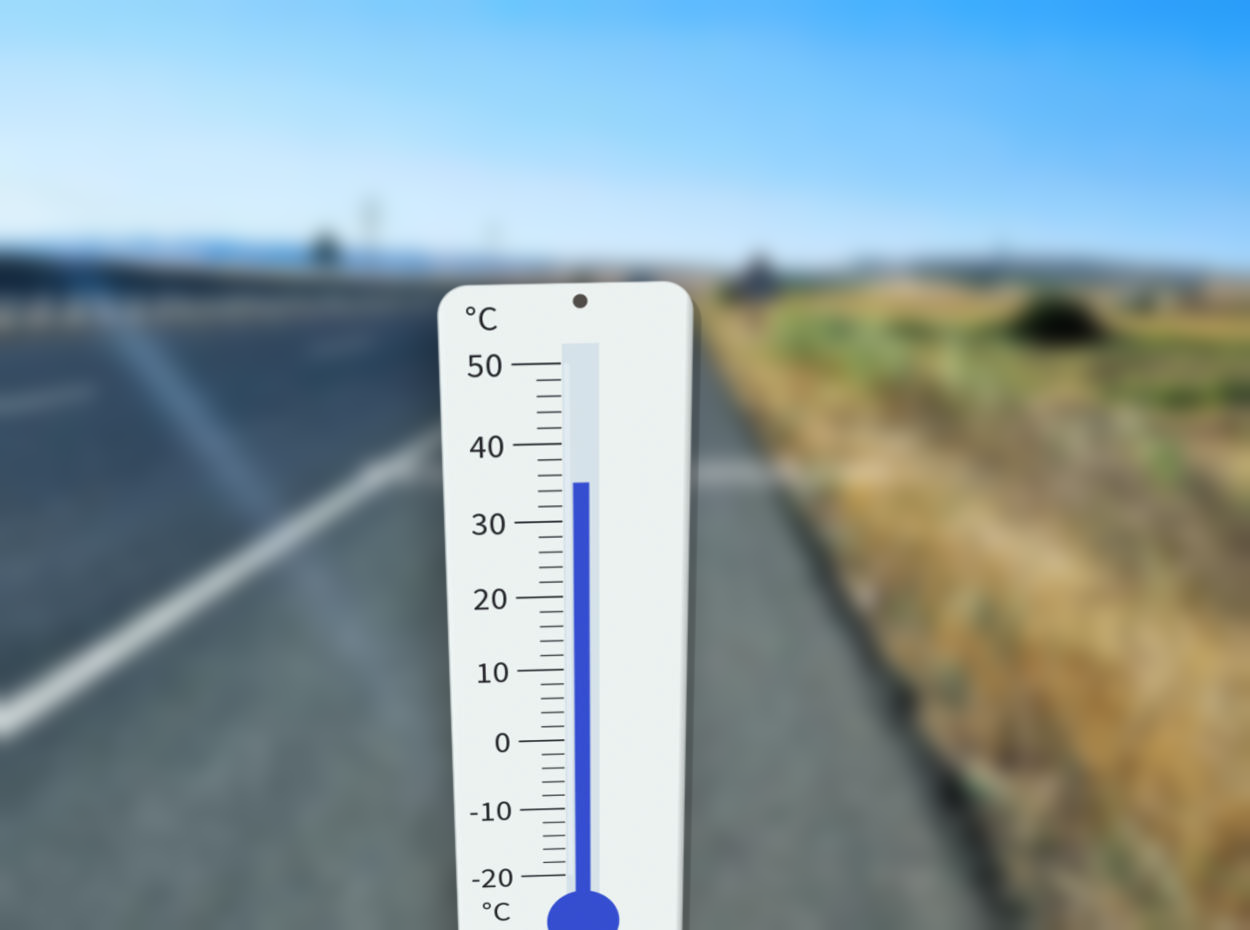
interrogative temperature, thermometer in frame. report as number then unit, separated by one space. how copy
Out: 35 °C
